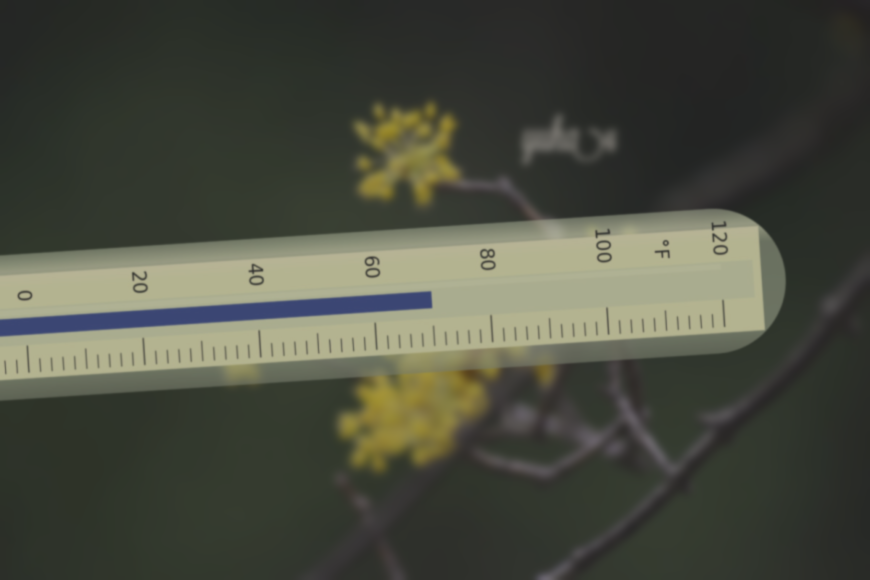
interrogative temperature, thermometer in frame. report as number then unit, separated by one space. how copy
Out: 70 °F
